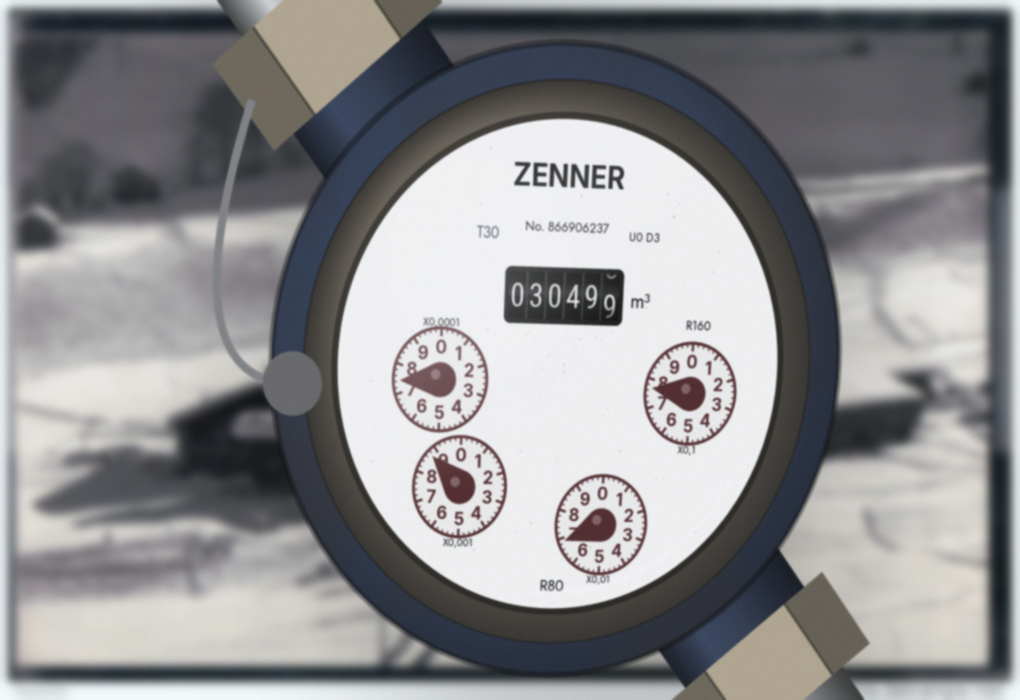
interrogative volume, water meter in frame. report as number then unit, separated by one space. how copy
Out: 30498.7687 m³
